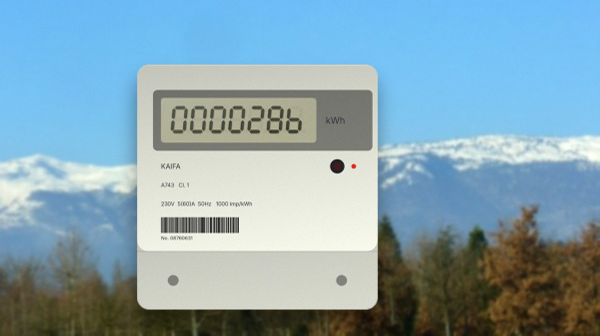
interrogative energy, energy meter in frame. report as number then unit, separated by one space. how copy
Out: 286 kWh
